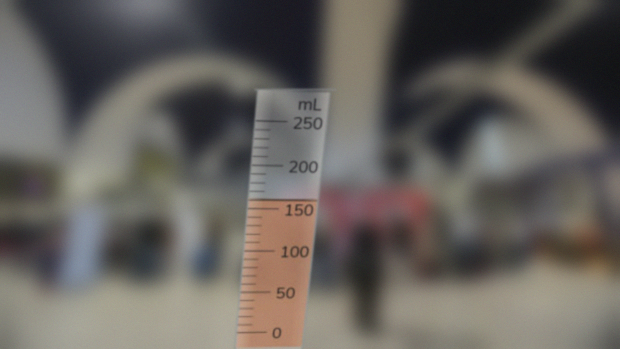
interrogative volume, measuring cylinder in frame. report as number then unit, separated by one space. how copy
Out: 160 mL
